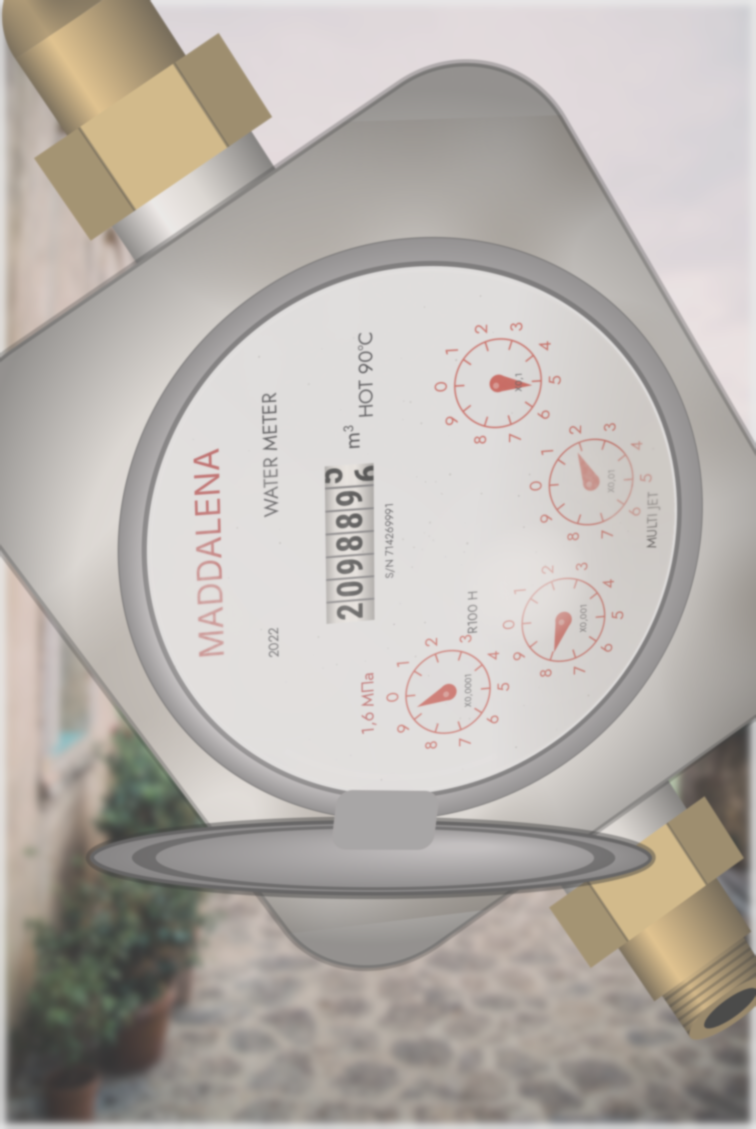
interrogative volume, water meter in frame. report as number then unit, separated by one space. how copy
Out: 2098895.5179 m³
